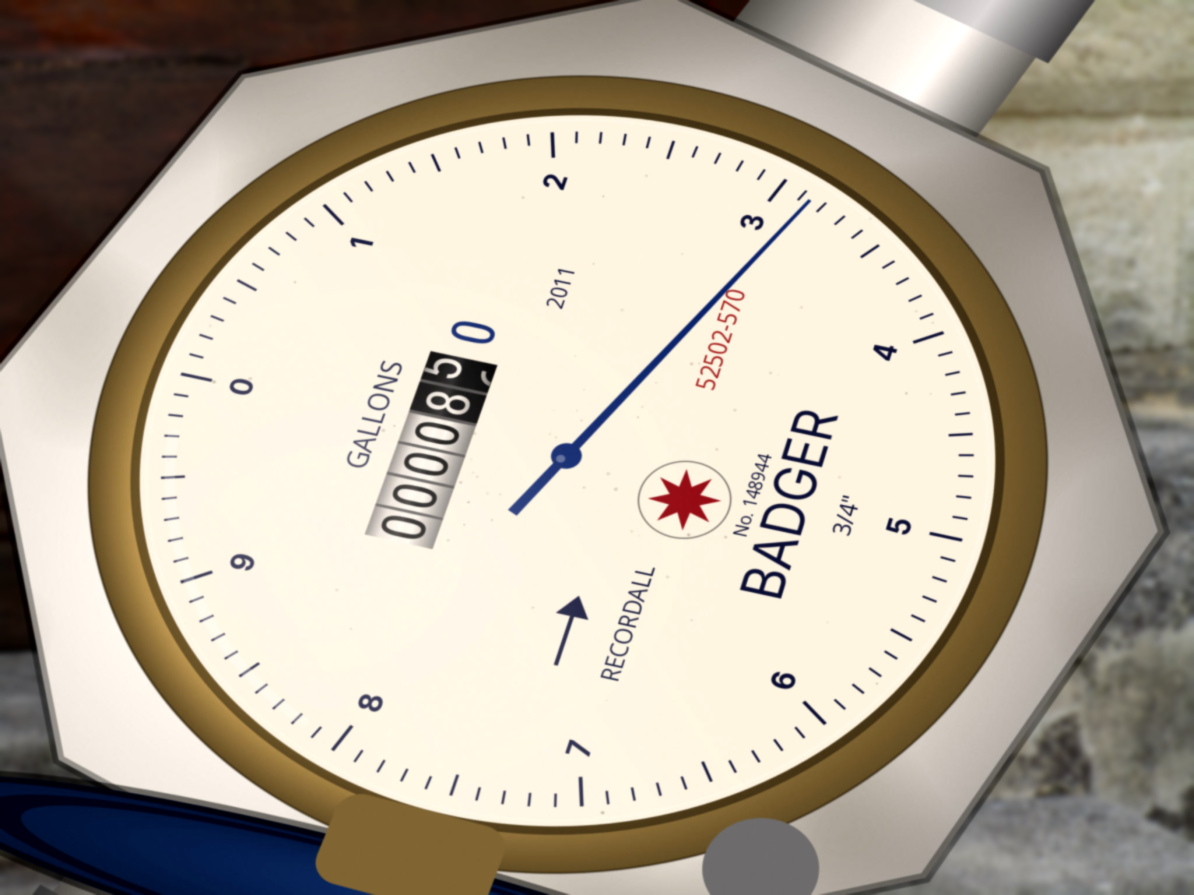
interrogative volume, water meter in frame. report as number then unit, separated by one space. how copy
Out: 853.1 gal
